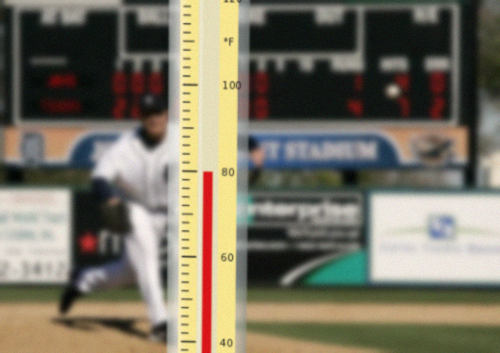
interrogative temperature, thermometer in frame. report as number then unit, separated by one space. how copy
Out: 80 °F
